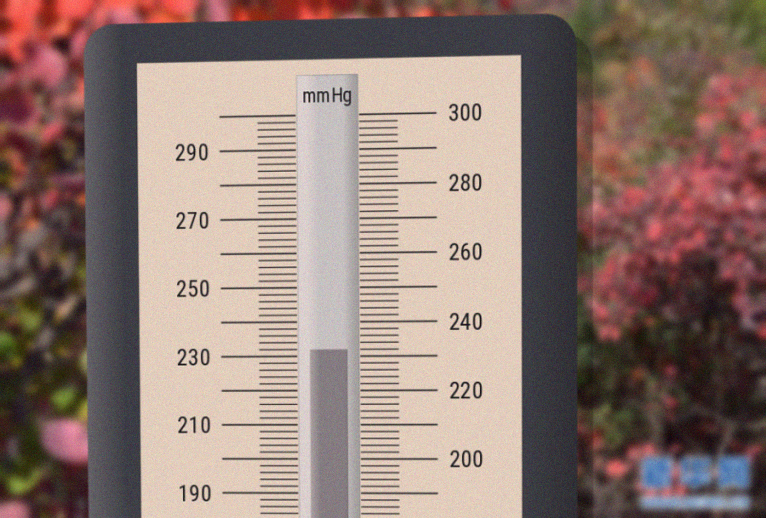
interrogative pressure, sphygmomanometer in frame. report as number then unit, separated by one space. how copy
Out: 232 mmHg
